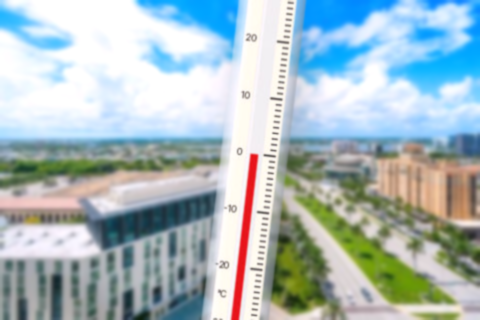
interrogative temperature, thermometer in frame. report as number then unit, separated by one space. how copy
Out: 0 °C
